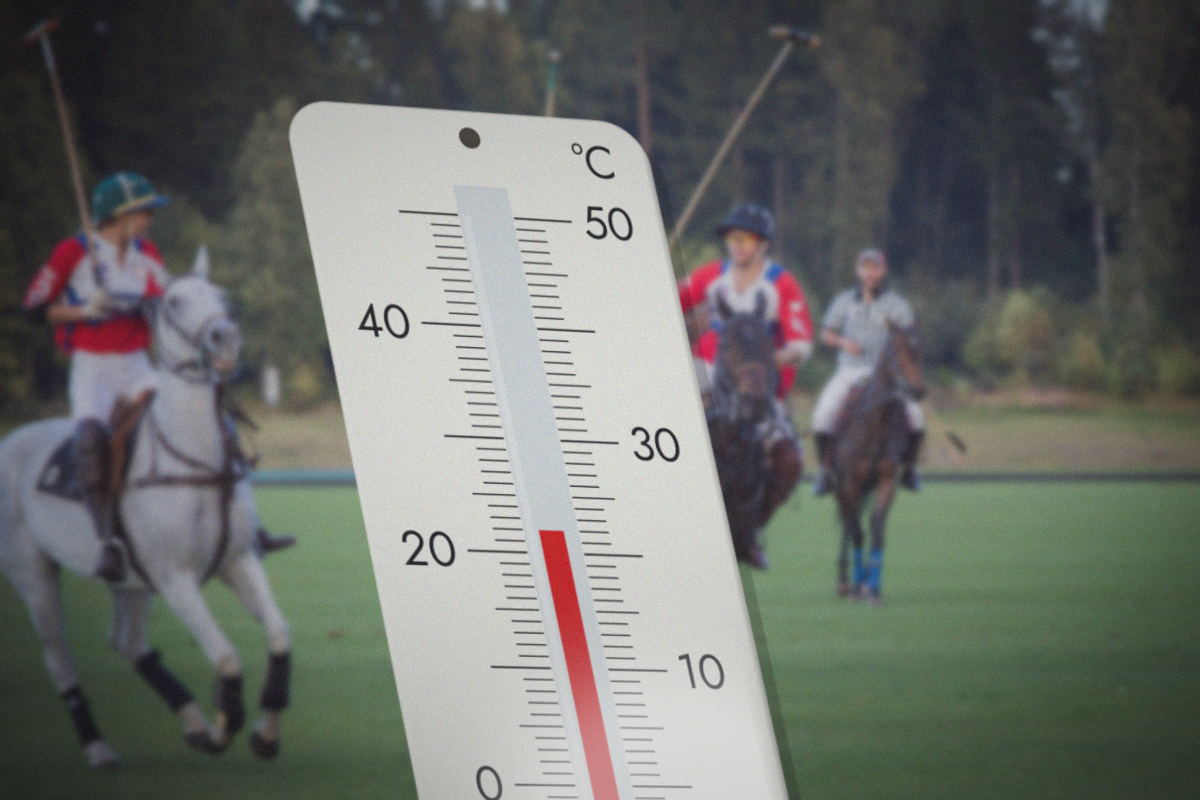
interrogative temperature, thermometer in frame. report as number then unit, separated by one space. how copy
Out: 22 °C
